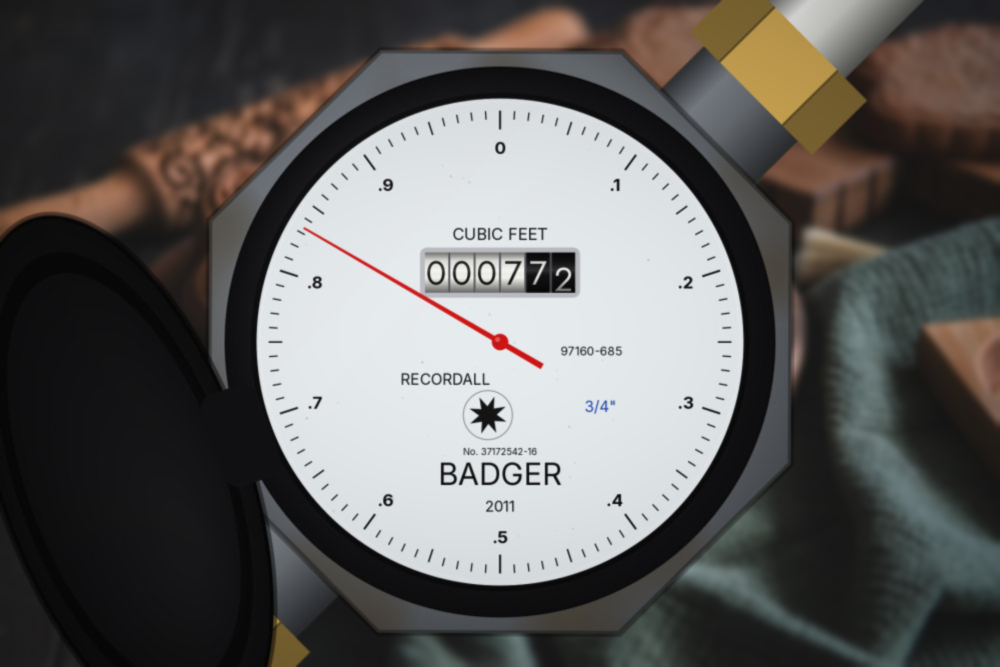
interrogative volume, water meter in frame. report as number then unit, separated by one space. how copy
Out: 771.83 ft³
